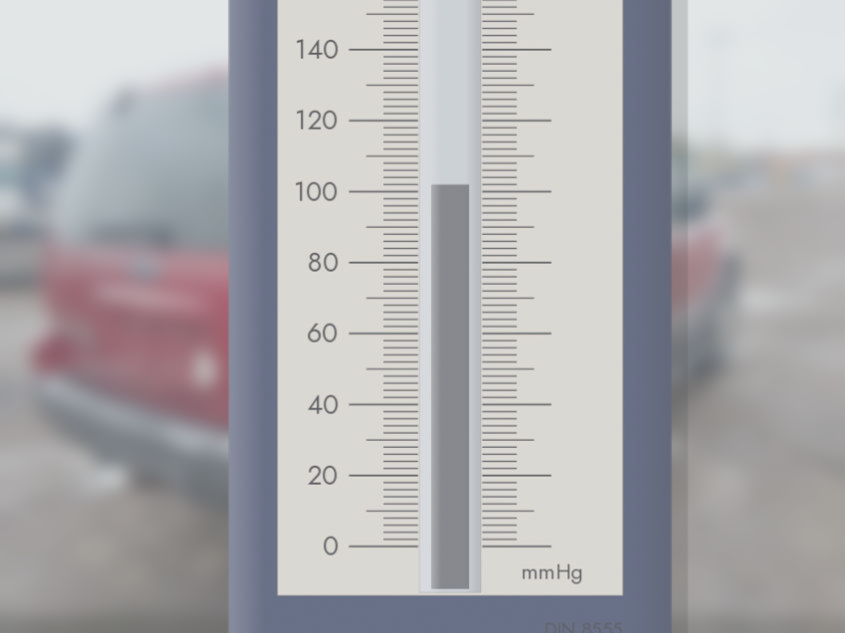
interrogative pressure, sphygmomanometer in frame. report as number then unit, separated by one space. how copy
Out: 102 mmHg
